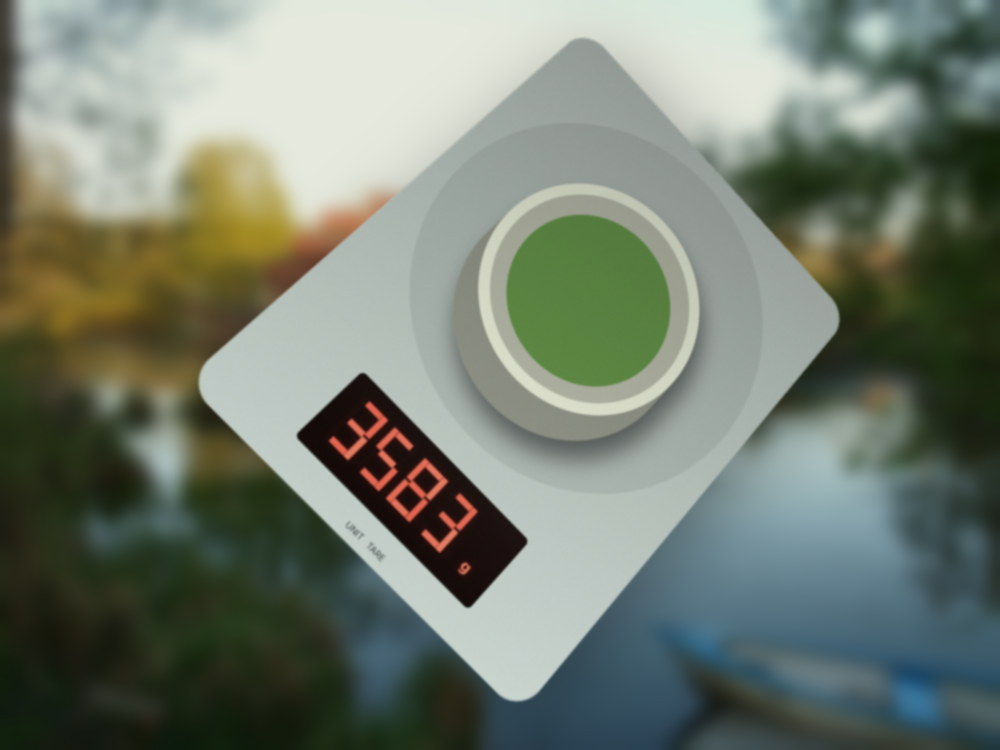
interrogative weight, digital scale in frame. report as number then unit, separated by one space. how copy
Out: 3583 g
